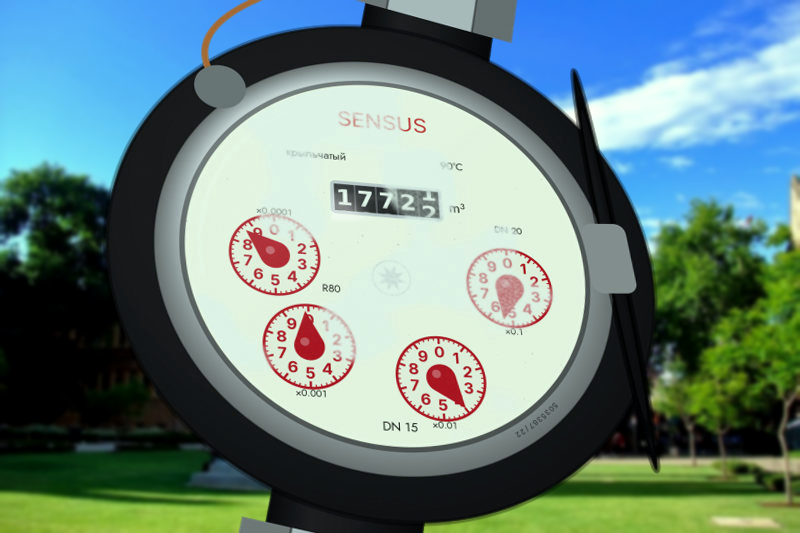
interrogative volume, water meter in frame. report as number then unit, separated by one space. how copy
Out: 17721.5398 m³
